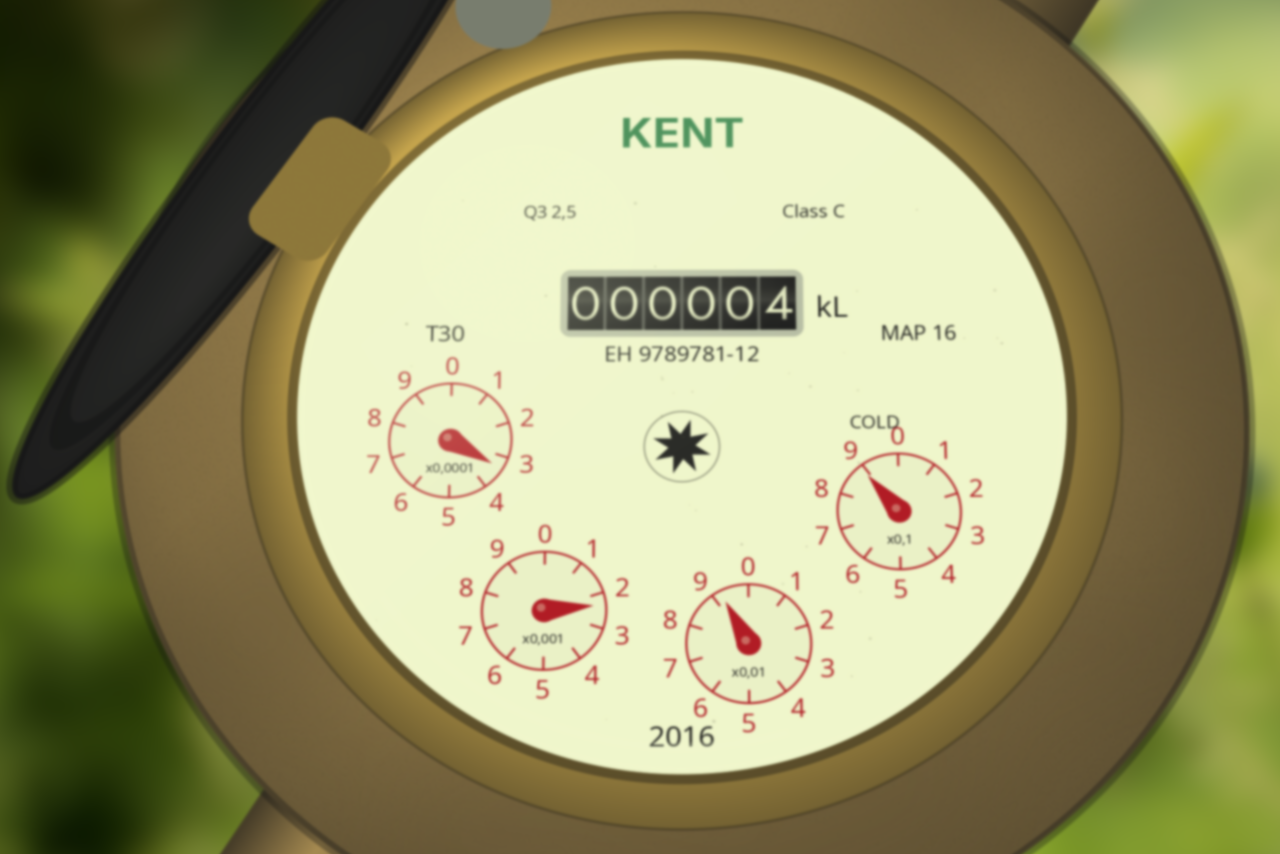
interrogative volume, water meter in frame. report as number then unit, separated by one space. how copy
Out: 4.8923 kL
